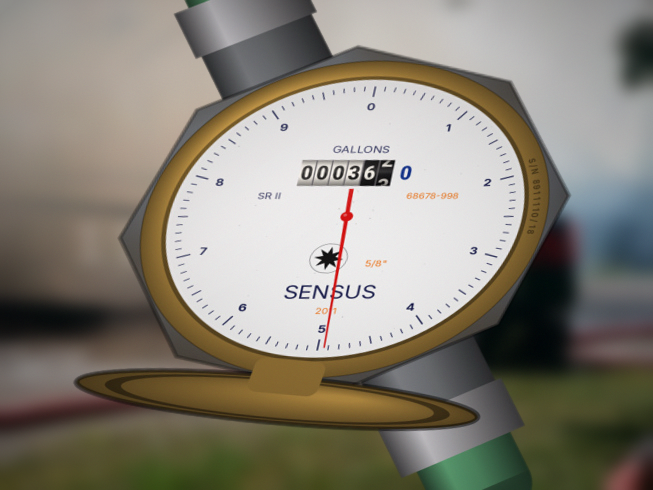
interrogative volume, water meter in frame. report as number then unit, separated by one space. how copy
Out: 3624.9 gal
